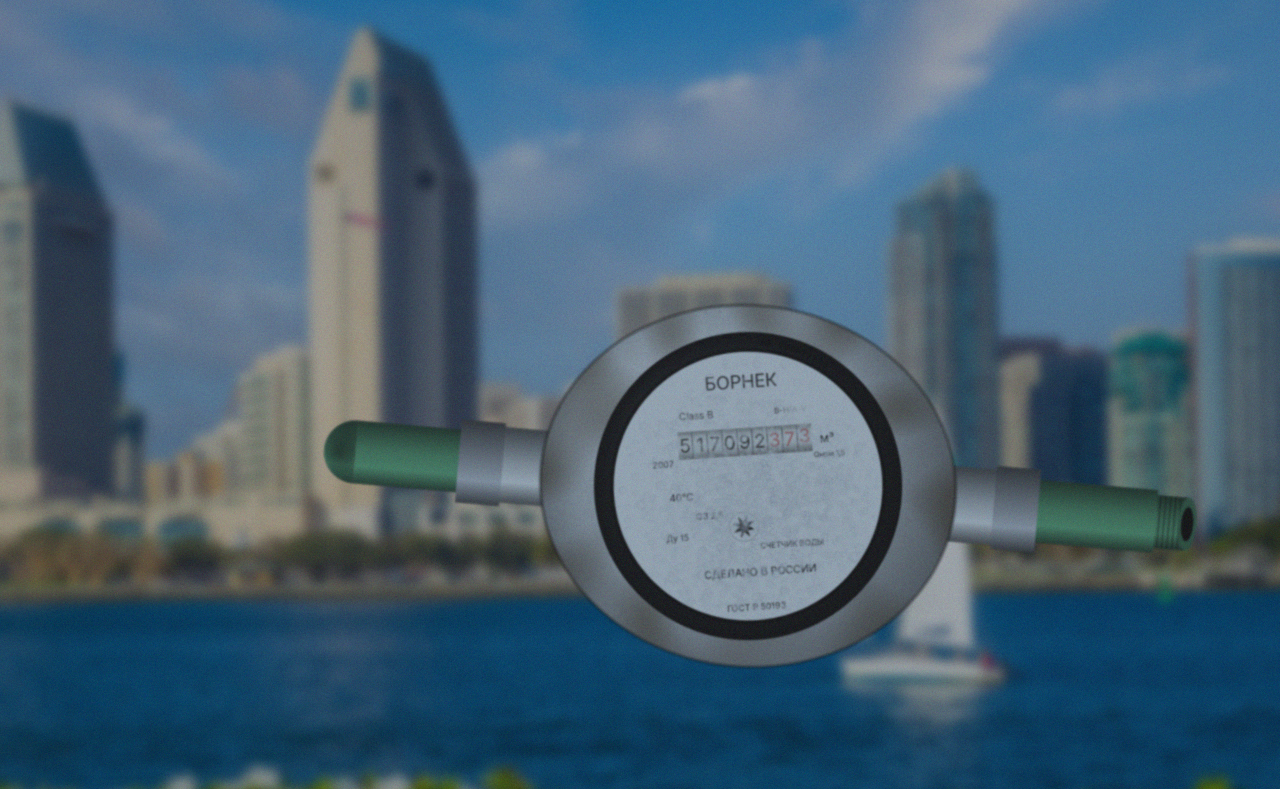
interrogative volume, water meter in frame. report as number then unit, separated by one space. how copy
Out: 517092.373 m³
